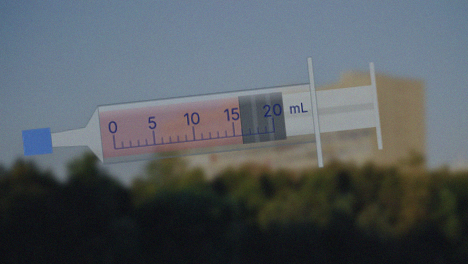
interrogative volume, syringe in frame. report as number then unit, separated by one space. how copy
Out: 16 mL
